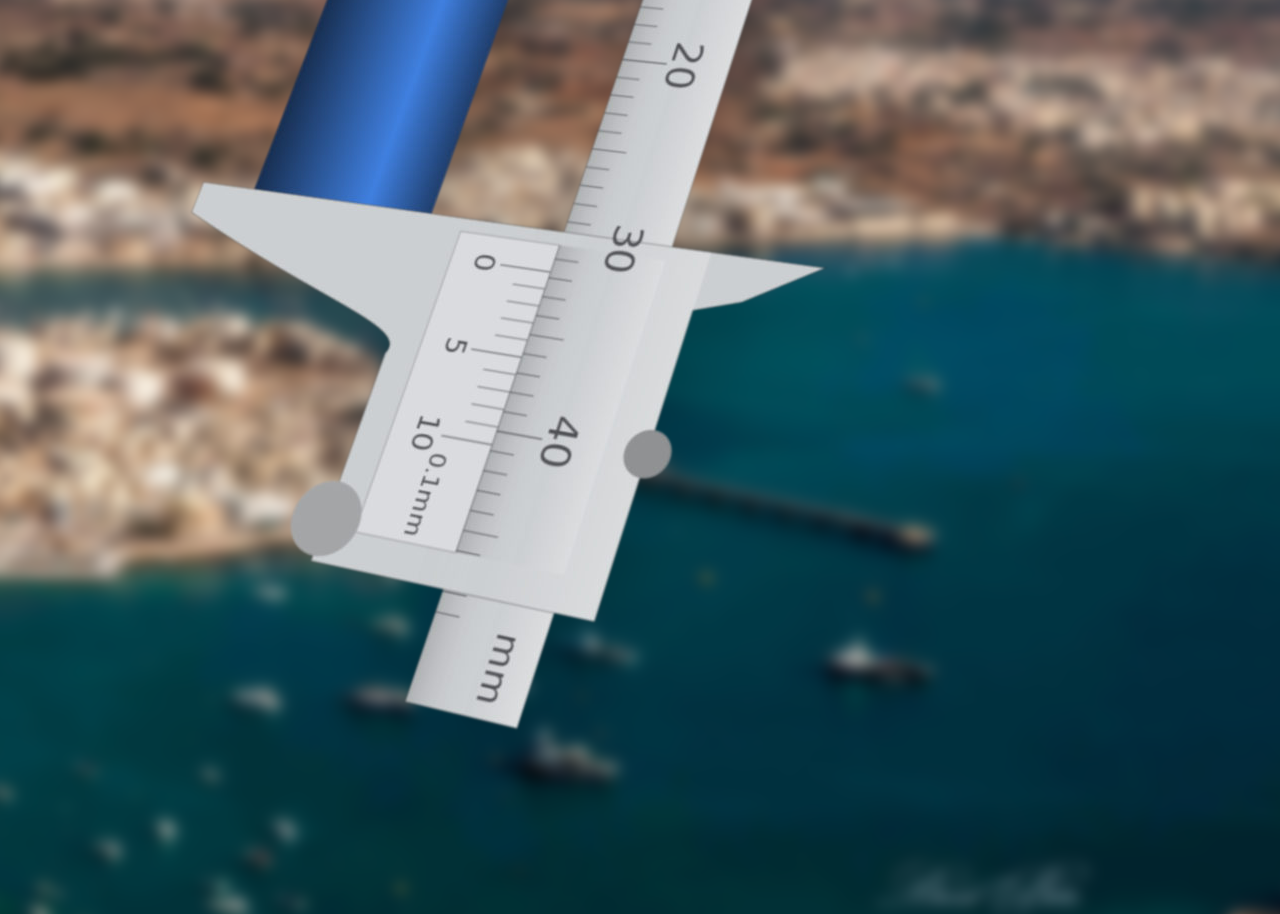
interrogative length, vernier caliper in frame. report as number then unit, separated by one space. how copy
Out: 31.7 mm
